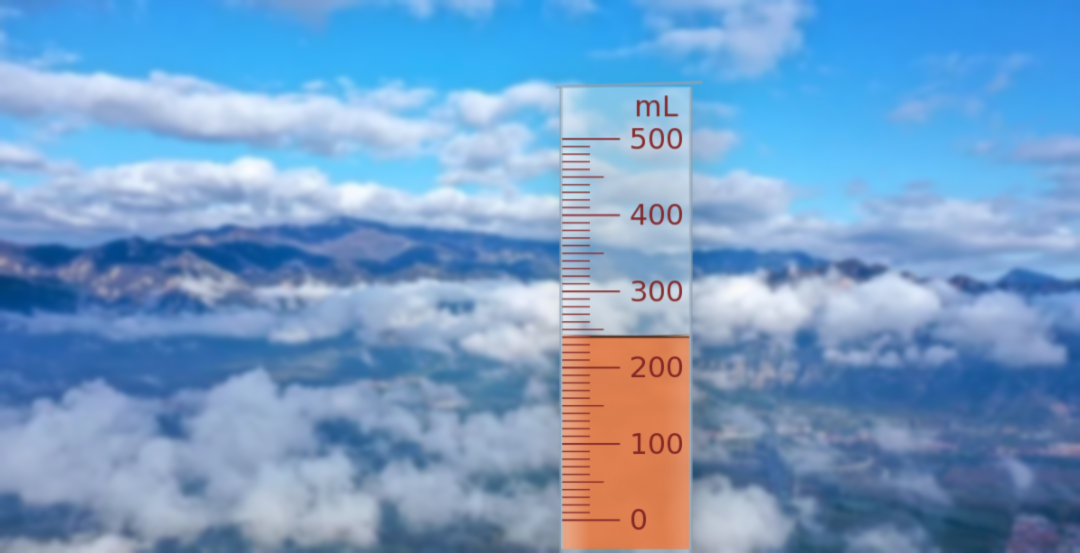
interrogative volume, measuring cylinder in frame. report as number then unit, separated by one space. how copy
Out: 240 mL
